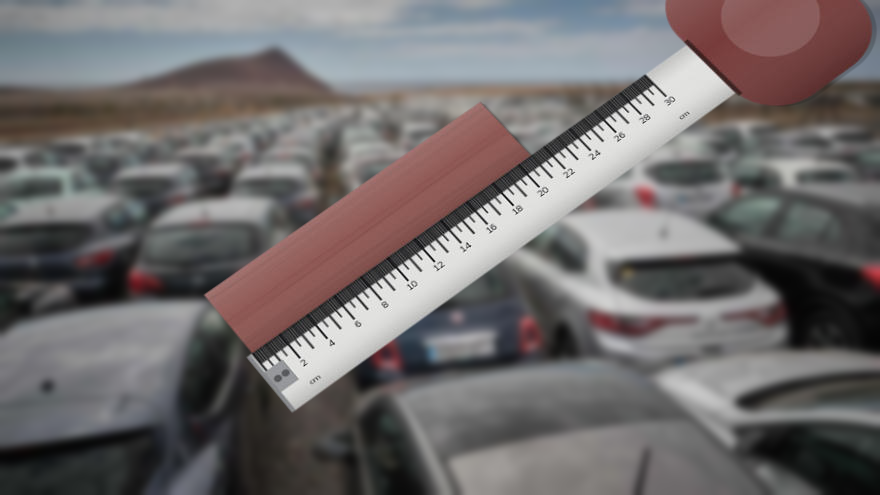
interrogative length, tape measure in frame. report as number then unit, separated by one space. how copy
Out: 21 cm
